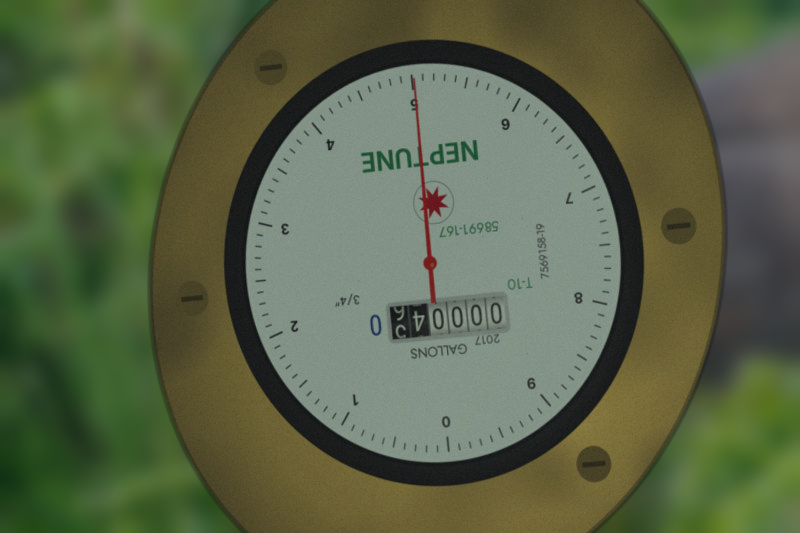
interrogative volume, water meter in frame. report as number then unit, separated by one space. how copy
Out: 455.0 gal
